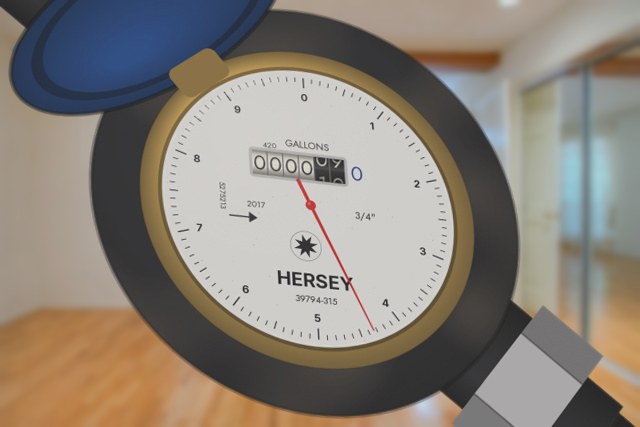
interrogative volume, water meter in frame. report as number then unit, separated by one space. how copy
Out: 94.3 gal
